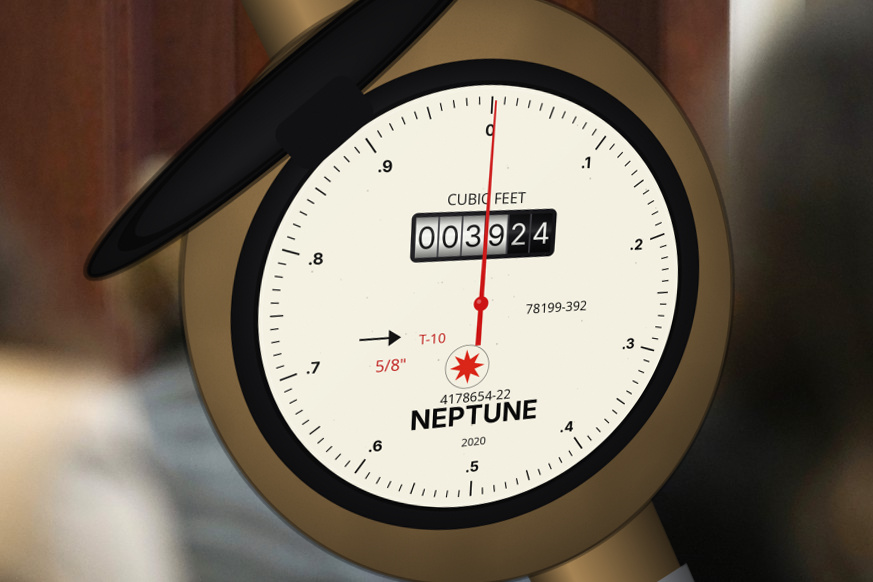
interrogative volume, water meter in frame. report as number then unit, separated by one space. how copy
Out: 3924.00 ft³
